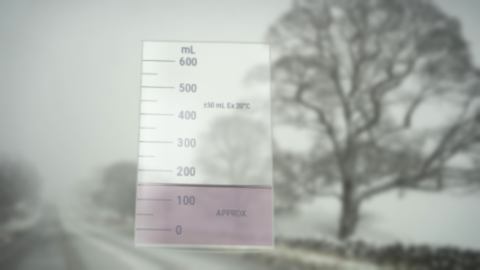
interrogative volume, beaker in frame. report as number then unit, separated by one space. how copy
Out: 150 mL
